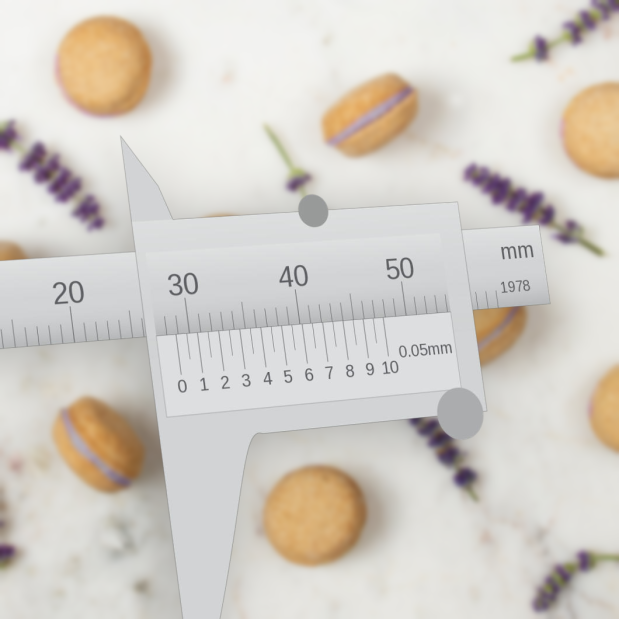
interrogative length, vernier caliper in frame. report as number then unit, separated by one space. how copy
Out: 28.8 mm
